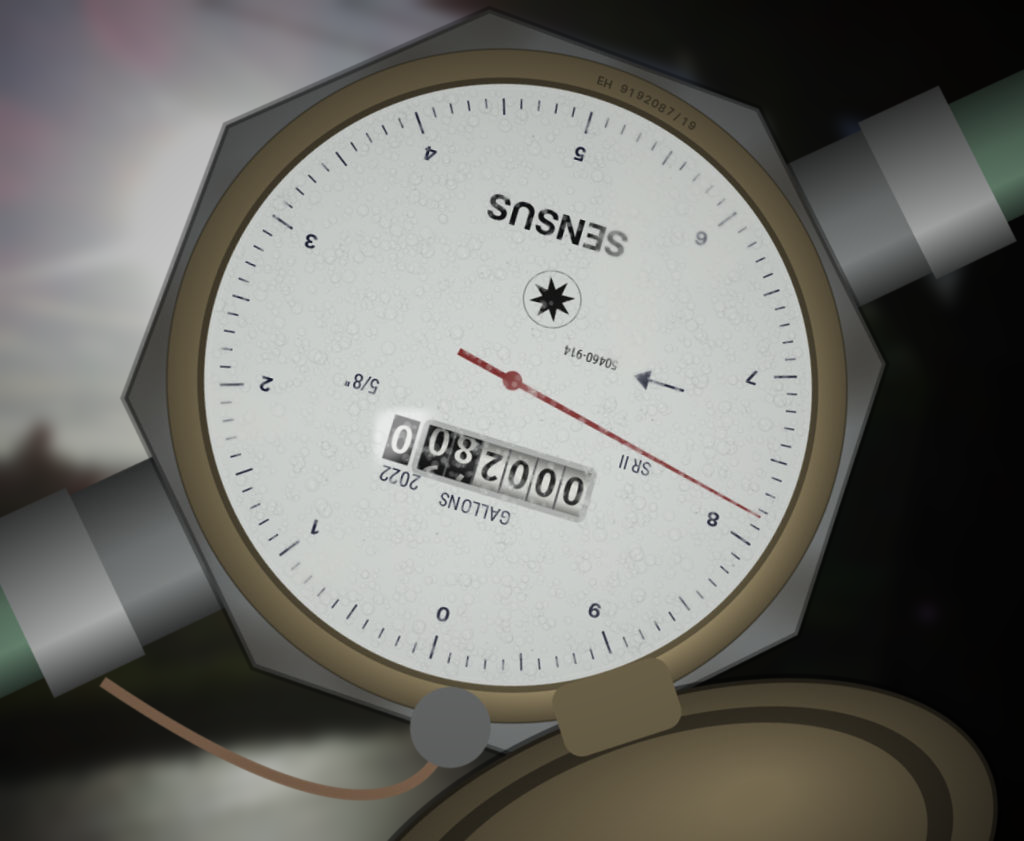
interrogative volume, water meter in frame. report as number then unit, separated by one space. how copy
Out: 2797.8 gal
